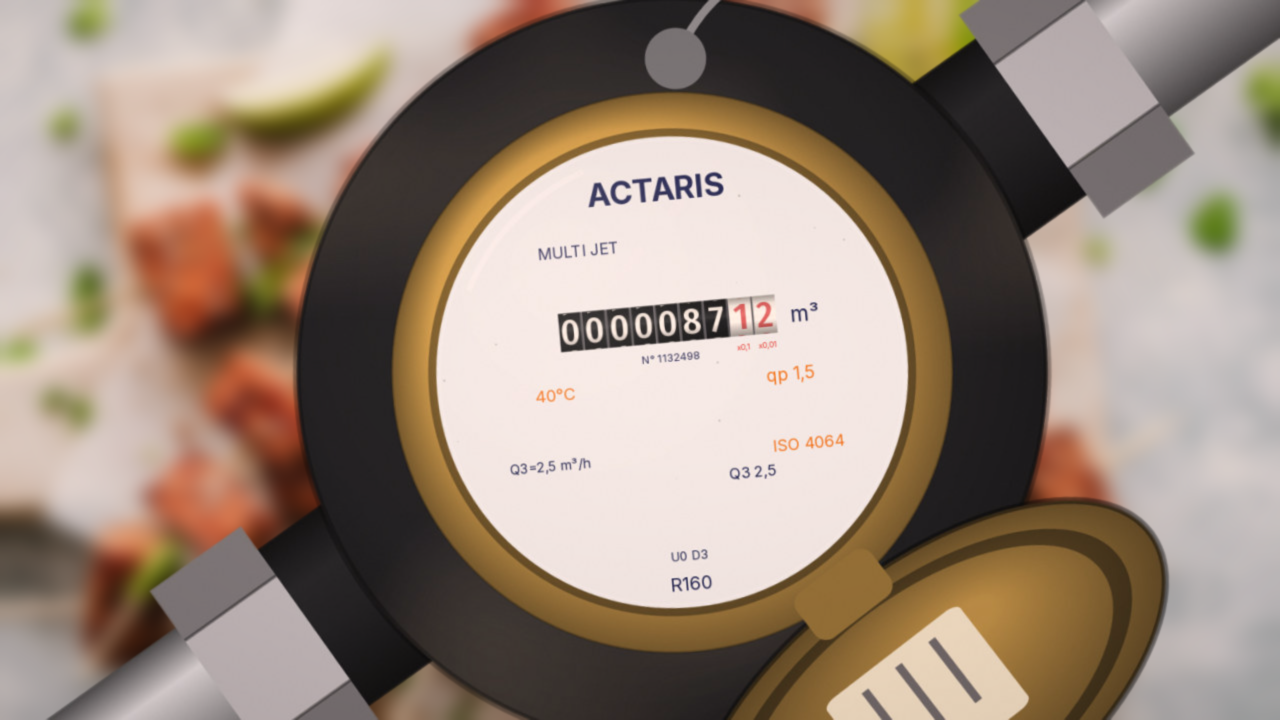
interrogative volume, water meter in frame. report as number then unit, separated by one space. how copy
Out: 87.12 m³
